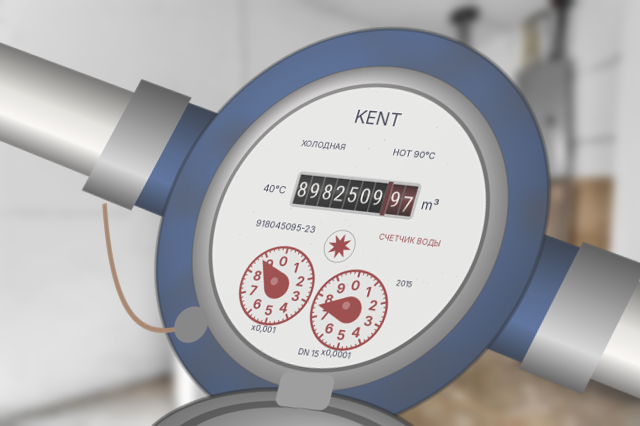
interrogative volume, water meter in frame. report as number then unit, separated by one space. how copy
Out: 8982509.9687 m³
